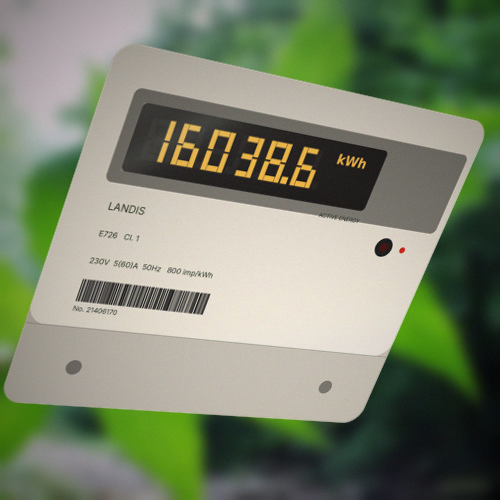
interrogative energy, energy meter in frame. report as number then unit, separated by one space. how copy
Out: 16038.6 kWh
